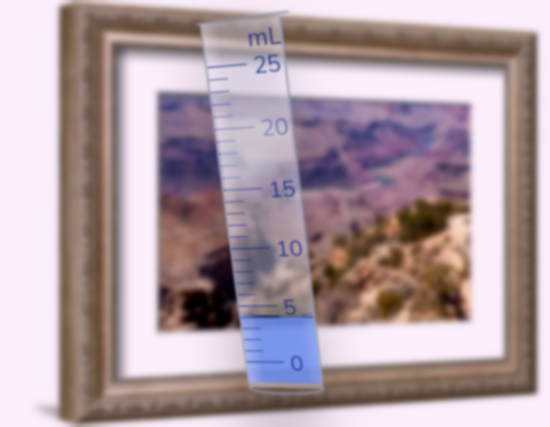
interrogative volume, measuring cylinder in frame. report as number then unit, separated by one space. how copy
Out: 4 mL
